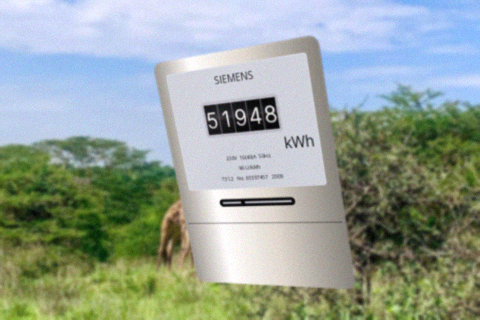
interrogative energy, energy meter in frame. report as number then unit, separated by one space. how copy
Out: 51948 kWh
